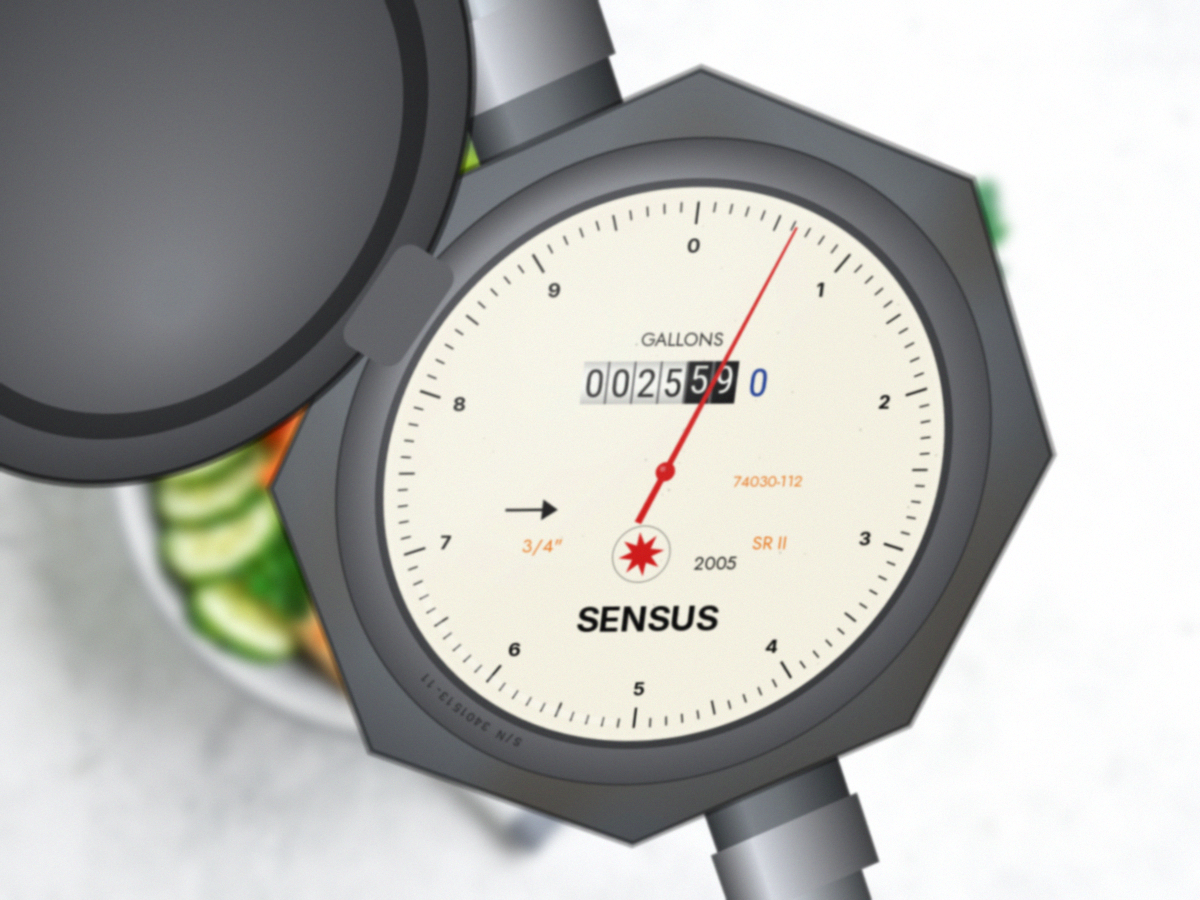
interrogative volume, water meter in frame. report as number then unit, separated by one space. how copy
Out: 25590.6 gal
